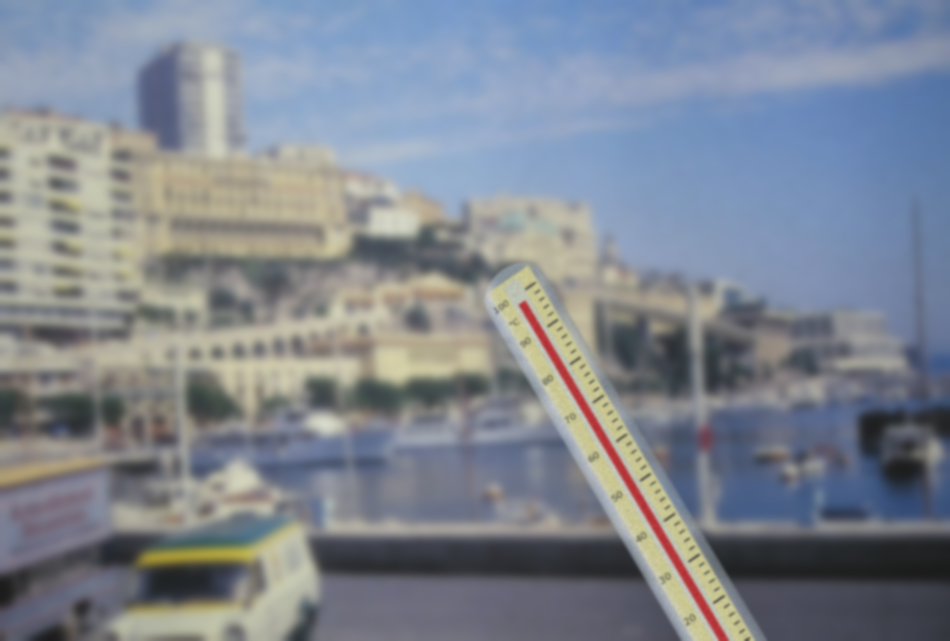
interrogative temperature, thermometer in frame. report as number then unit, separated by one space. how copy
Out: 98 °C
